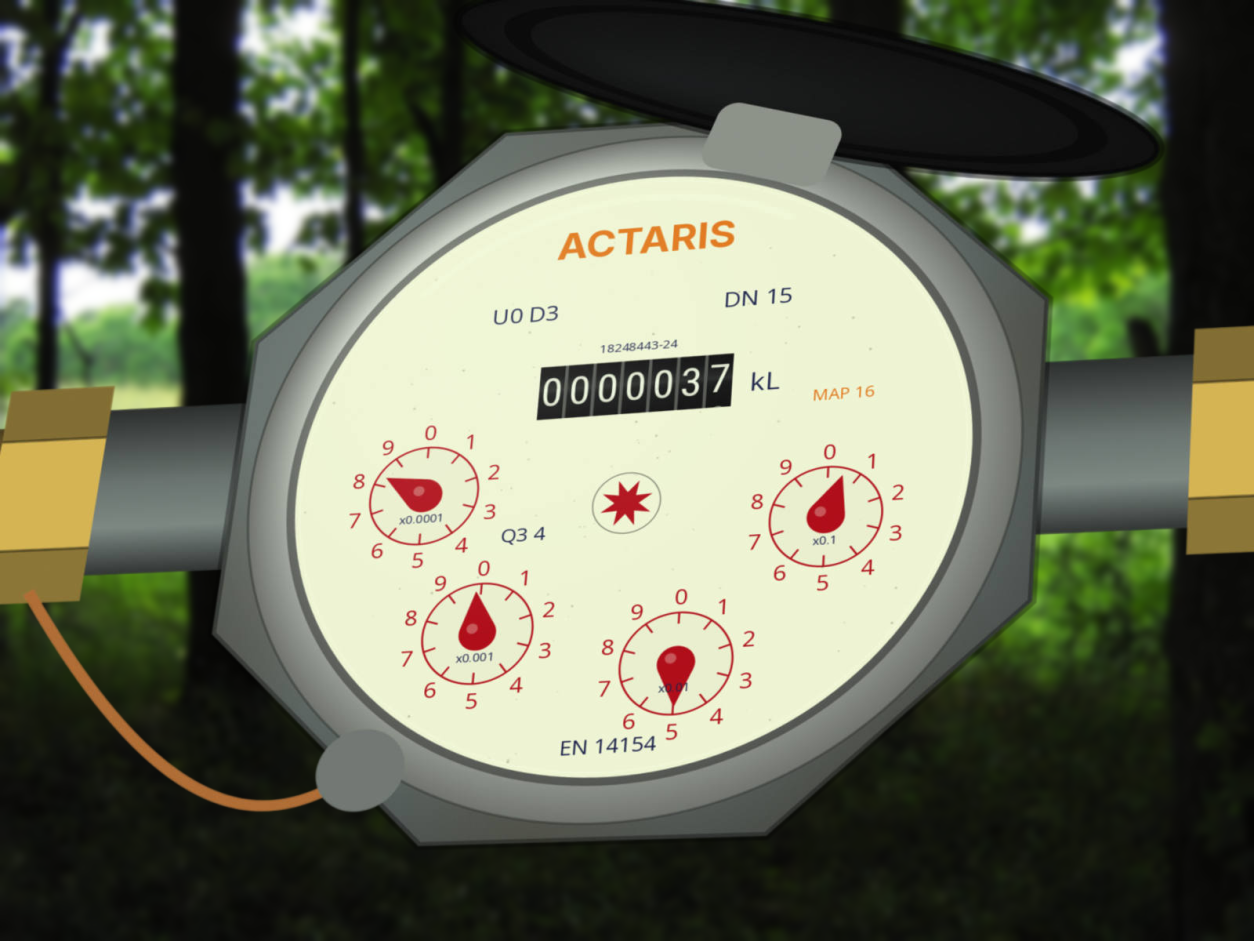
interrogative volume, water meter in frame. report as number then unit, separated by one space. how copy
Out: 37.0498 kL
